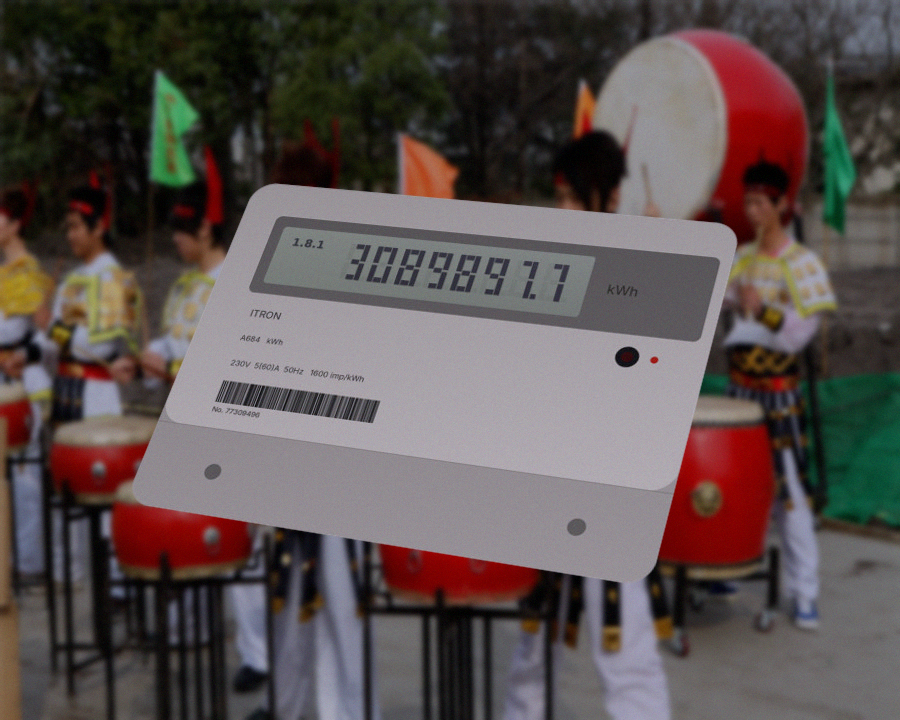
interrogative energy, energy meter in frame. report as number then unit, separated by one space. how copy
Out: 3089897.7 kWh
